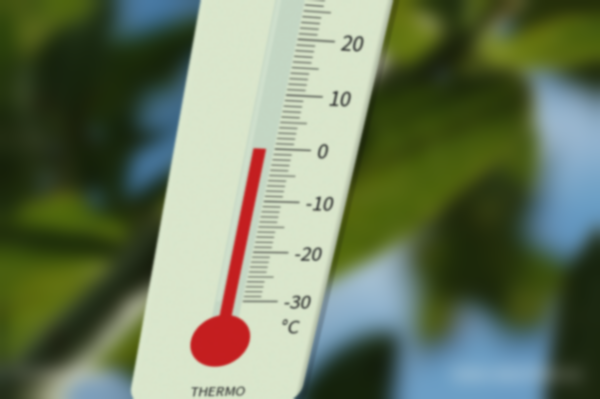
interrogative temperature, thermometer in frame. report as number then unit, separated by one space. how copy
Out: 0 °C
